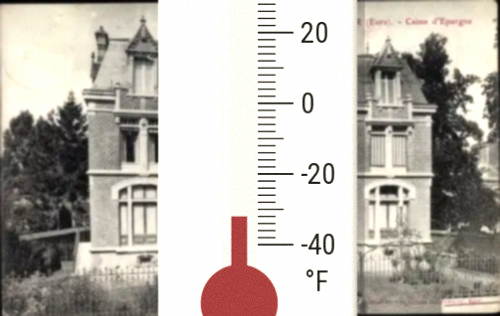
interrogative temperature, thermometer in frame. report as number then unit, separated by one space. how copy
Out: -32 °F
